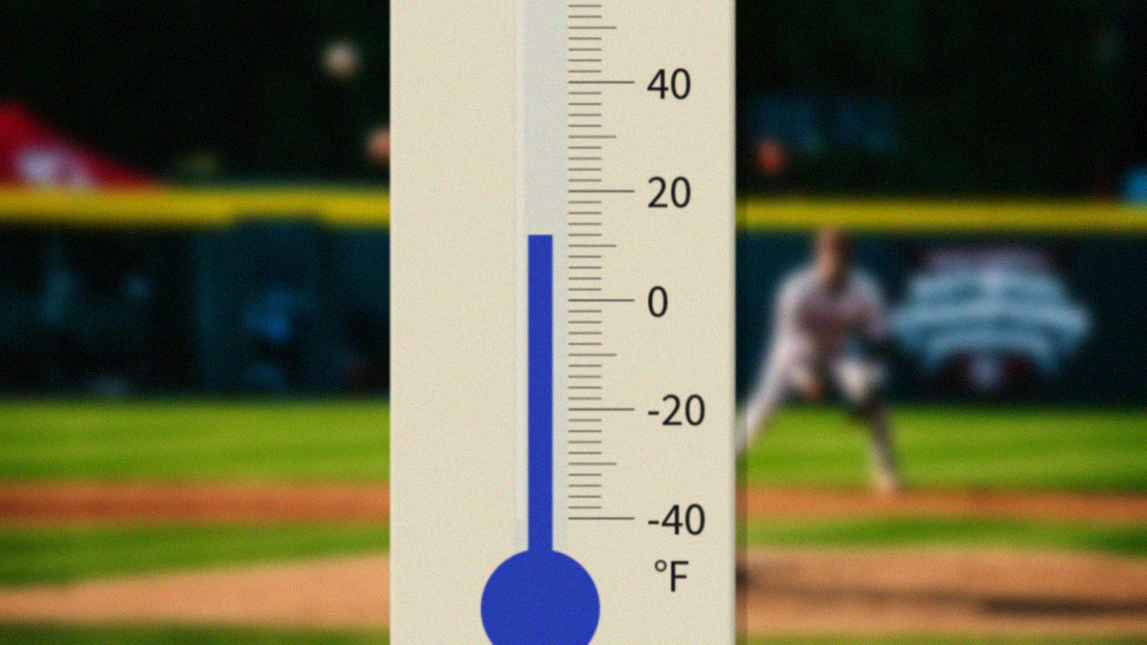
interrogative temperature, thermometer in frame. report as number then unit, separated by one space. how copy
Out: 12 °F
